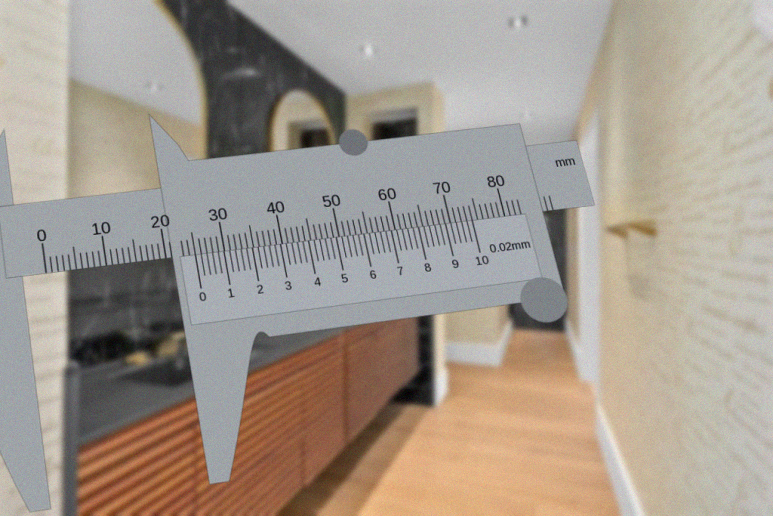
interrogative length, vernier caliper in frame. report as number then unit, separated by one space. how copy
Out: 25.0 mm
